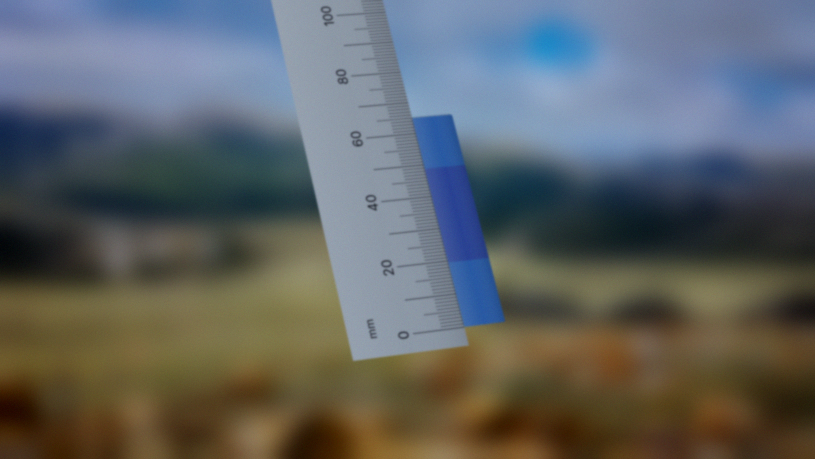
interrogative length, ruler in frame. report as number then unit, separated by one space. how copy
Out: 65 mm
